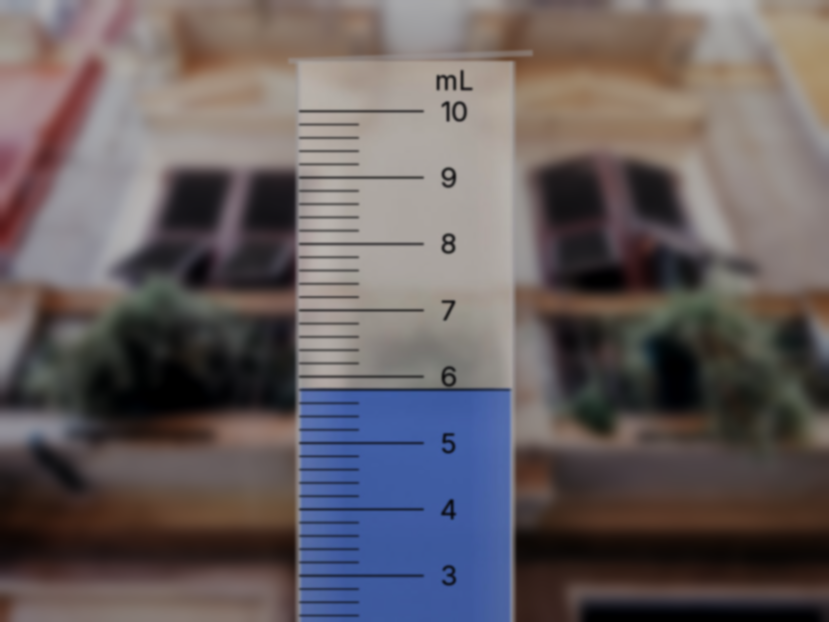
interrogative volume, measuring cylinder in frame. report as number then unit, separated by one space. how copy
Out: 5.8 mL
